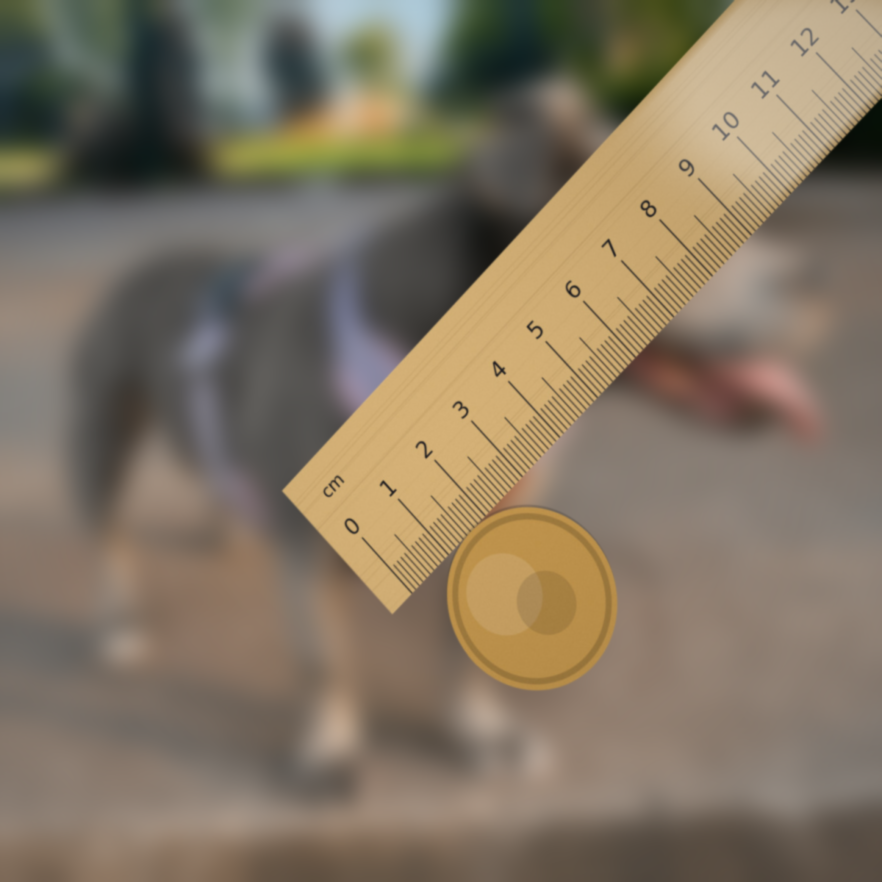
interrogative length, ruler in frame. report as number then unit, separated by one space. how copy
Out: 3.2 cm
